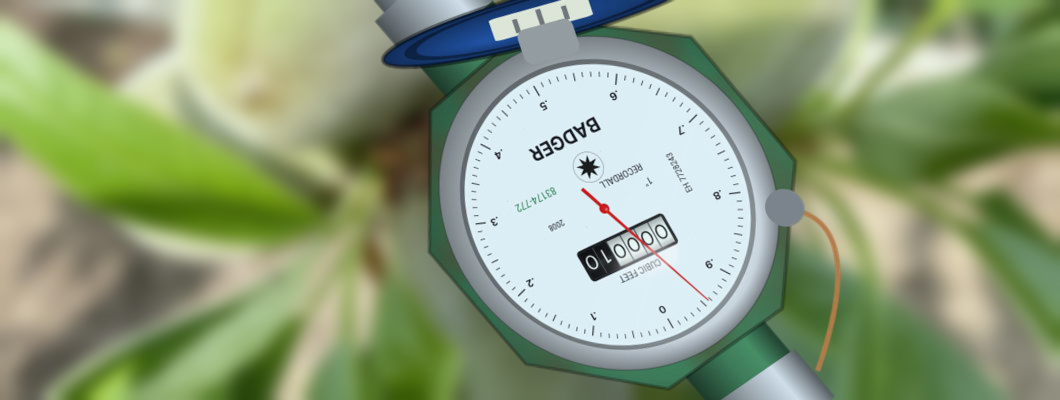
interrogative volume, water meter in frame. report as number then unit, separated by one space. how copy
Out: 9.94 ft³
